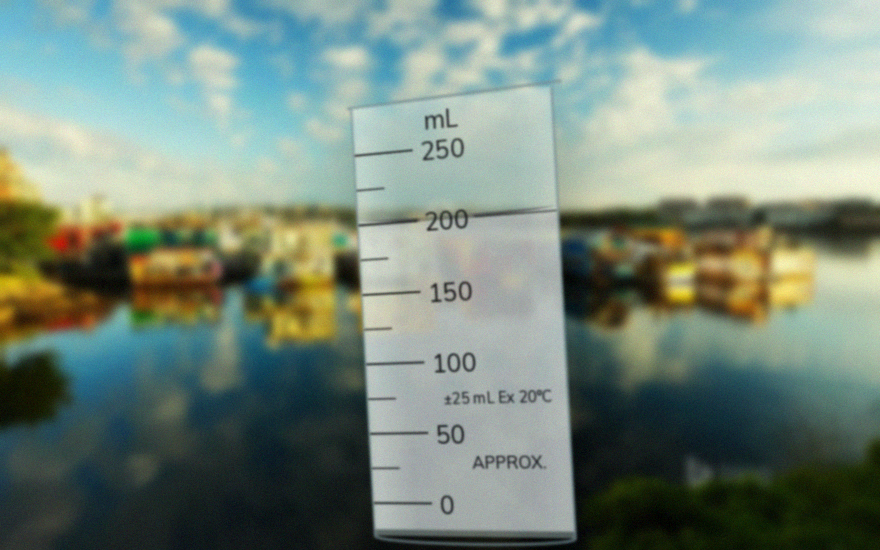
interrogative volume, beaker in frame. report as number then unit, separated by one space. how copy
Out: 200 mL
